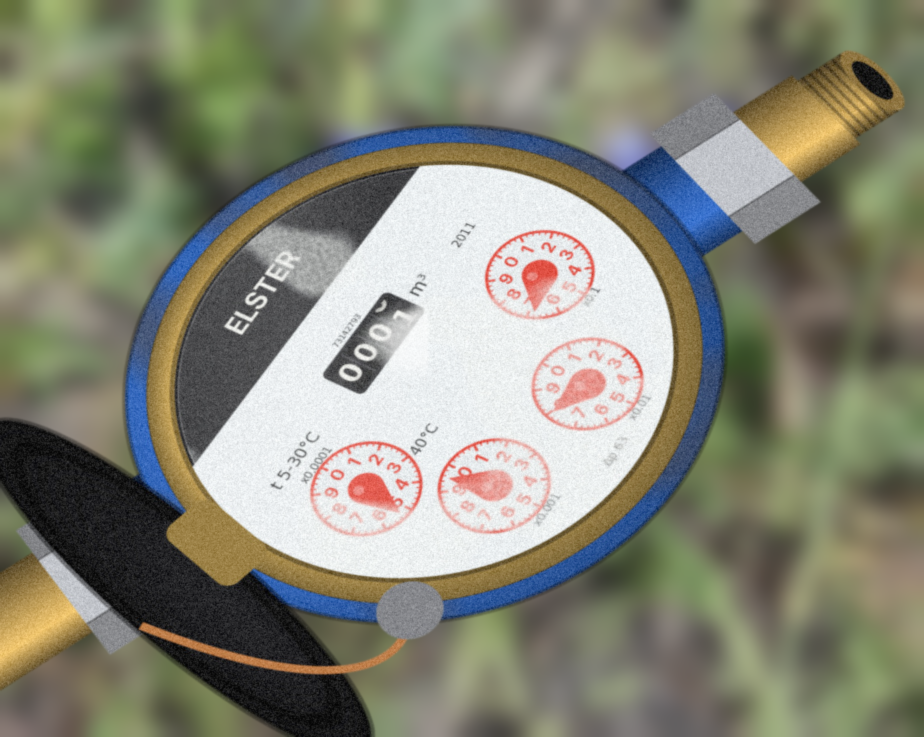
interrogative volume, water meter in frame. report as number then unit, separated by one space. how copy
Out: 0.6795 m³
